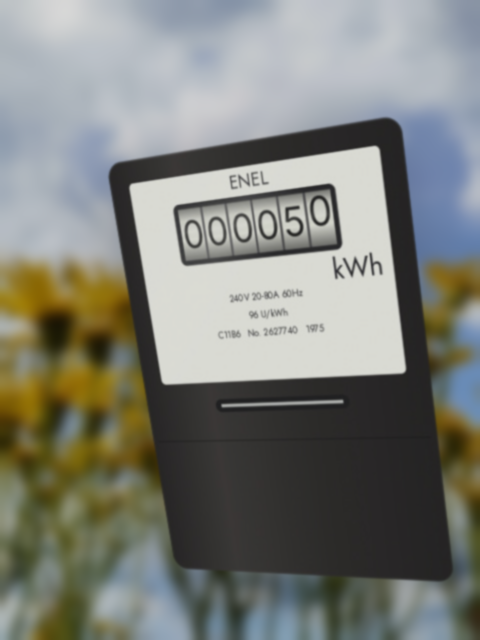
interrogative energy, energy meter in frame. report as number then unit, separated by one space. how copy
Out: 50 kWh
